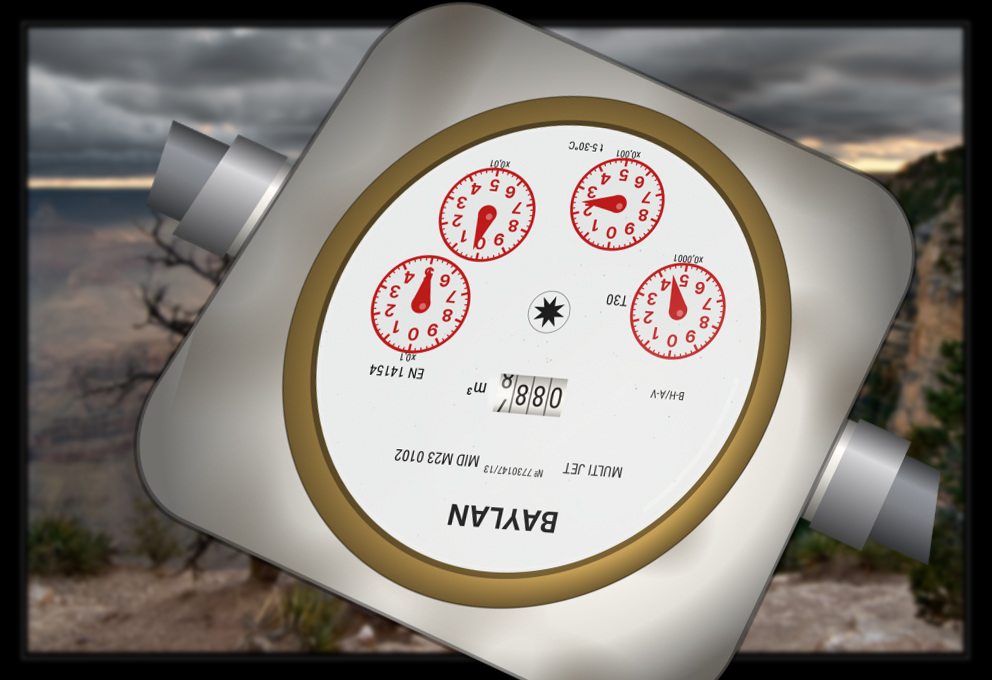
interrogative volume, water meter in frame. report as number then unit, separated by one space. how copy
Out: 887.5024 m³
